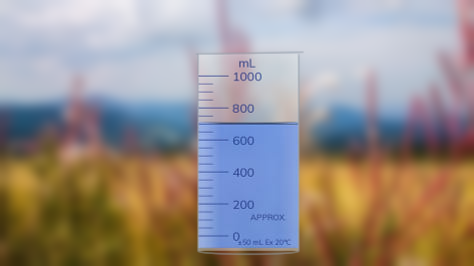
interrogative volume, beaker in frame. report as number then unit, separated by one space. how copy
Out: 700 mL
